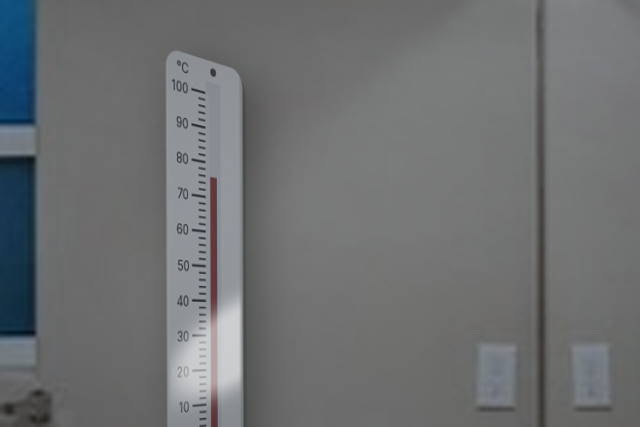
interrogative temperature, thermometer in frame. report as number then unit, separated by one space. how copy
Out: 76 °C
